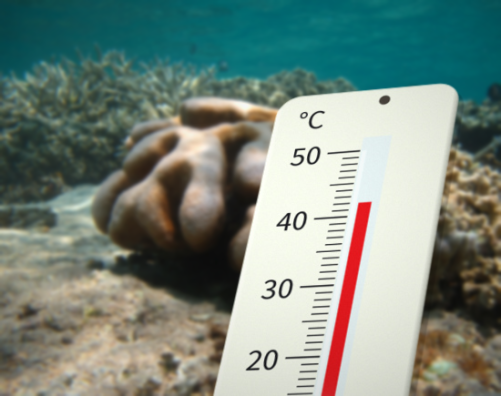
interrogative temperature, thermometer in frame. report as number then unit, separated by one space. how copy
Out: 42 °C
